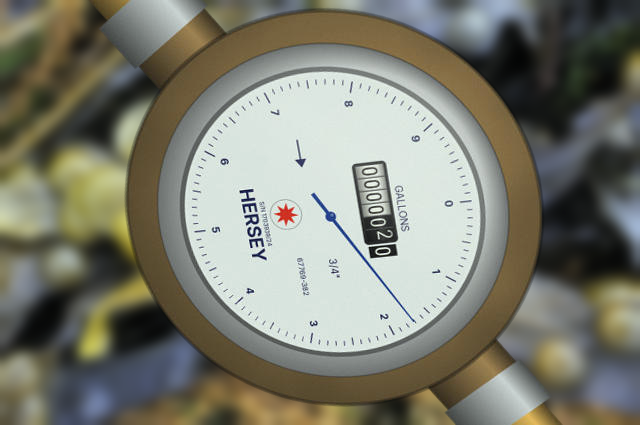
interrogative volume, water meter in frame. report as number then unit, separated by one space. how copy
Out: 21.7 gal
